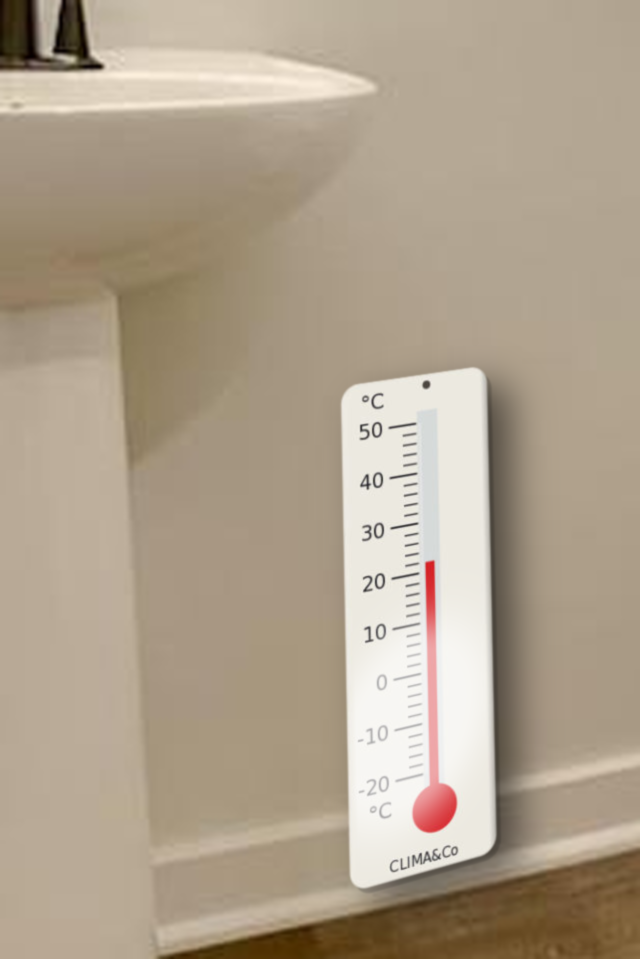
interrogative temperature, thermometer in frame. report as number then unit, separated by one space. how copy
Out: 22 °C
